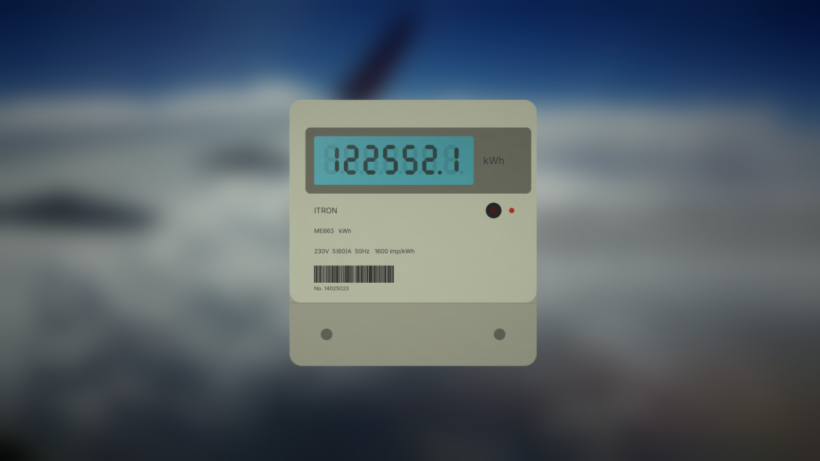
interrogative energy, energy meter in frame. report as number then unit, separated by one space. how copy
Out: 122552.1 kWh
